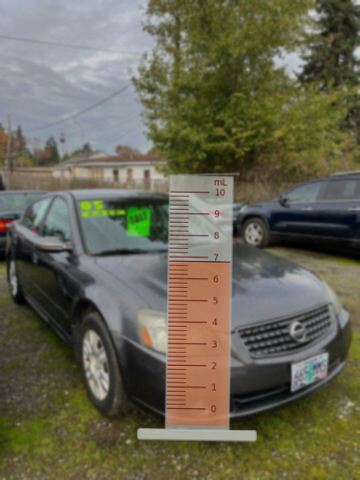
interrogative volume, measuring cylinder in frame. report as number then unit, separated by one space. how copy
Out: 6.8 mL
